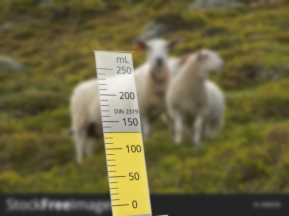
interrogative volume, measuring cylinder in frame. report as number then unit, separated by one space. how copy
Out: 130 mL
